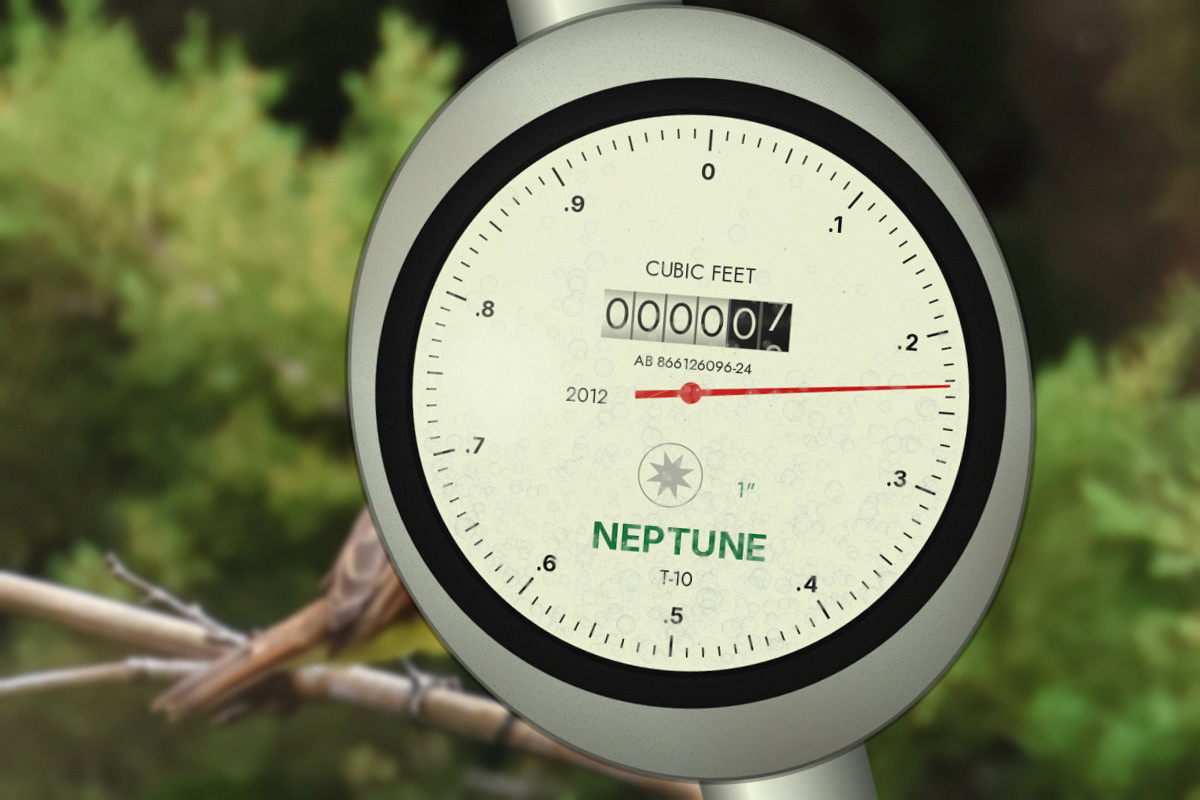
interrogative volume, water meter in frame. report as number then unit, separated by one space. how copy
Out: 7.23 ft³
